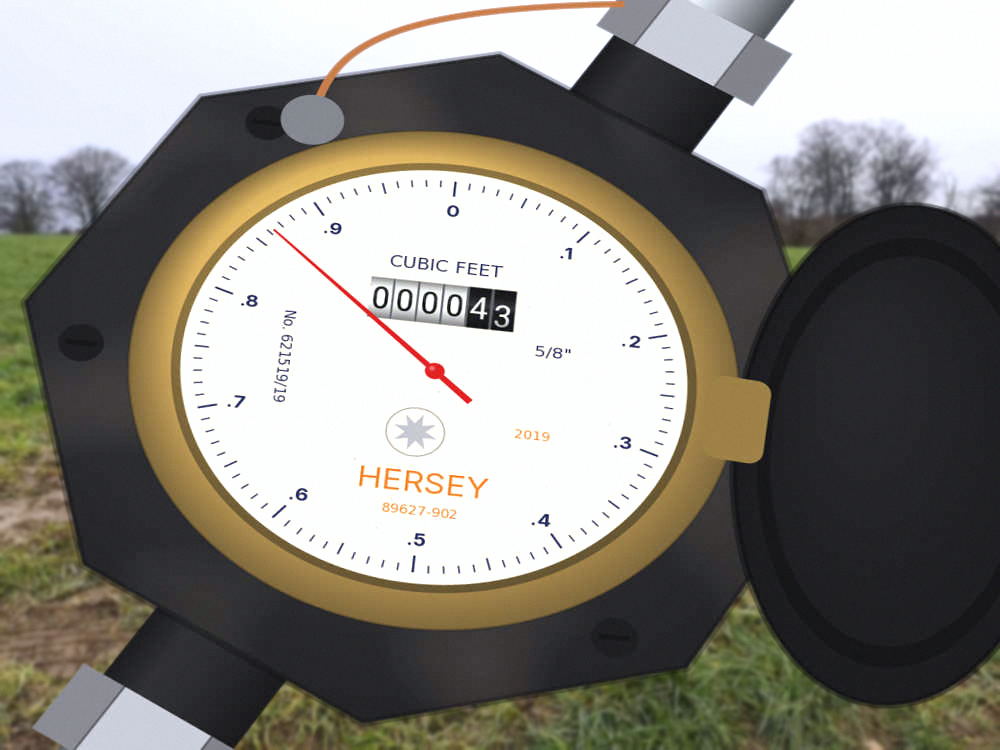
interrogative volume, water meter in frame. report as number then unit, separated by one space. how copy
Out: 42.86 ft³
